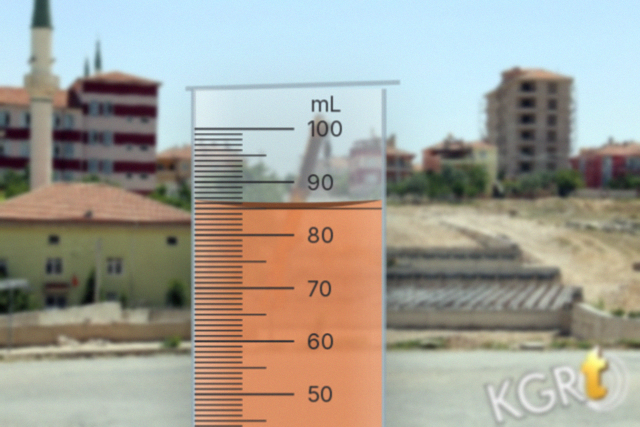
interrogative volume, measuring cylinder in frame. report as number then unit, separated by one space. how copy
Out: 85 mL
